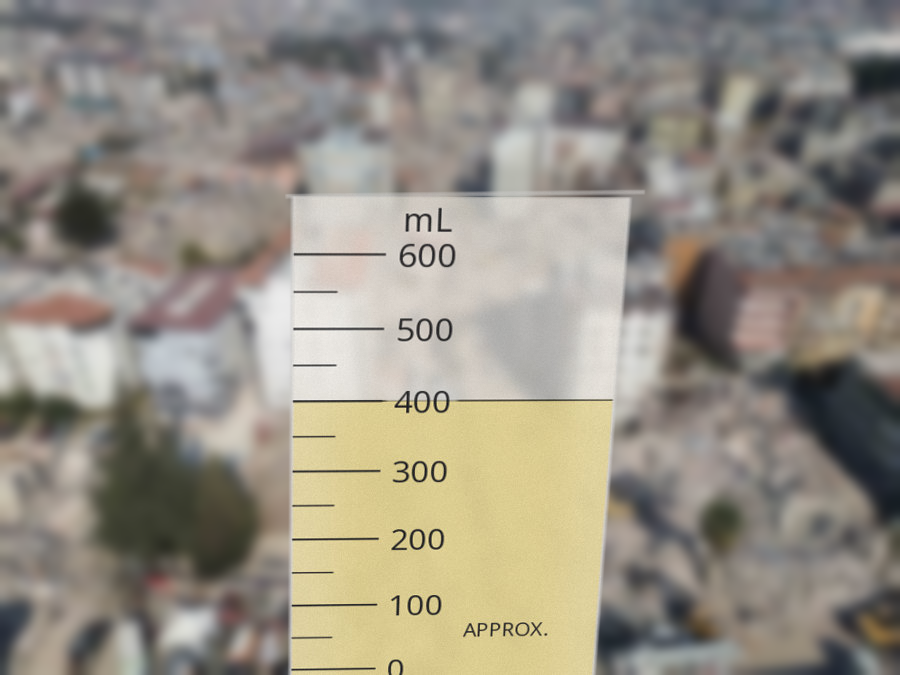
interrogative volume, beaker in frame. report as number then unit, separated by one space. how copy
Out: 400 mL
